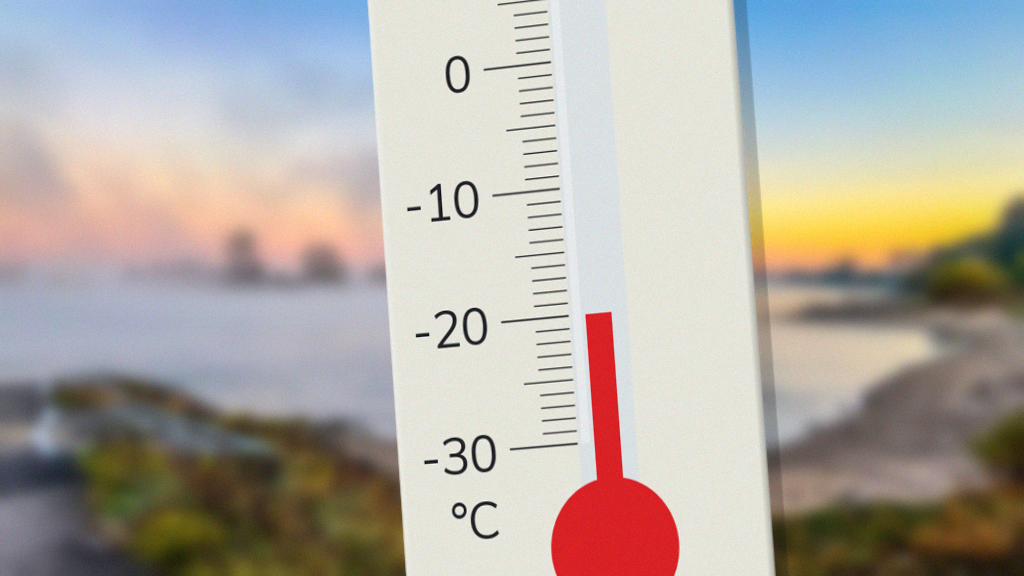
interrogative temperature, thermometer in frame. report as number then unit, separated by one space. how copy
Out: -20 °C
